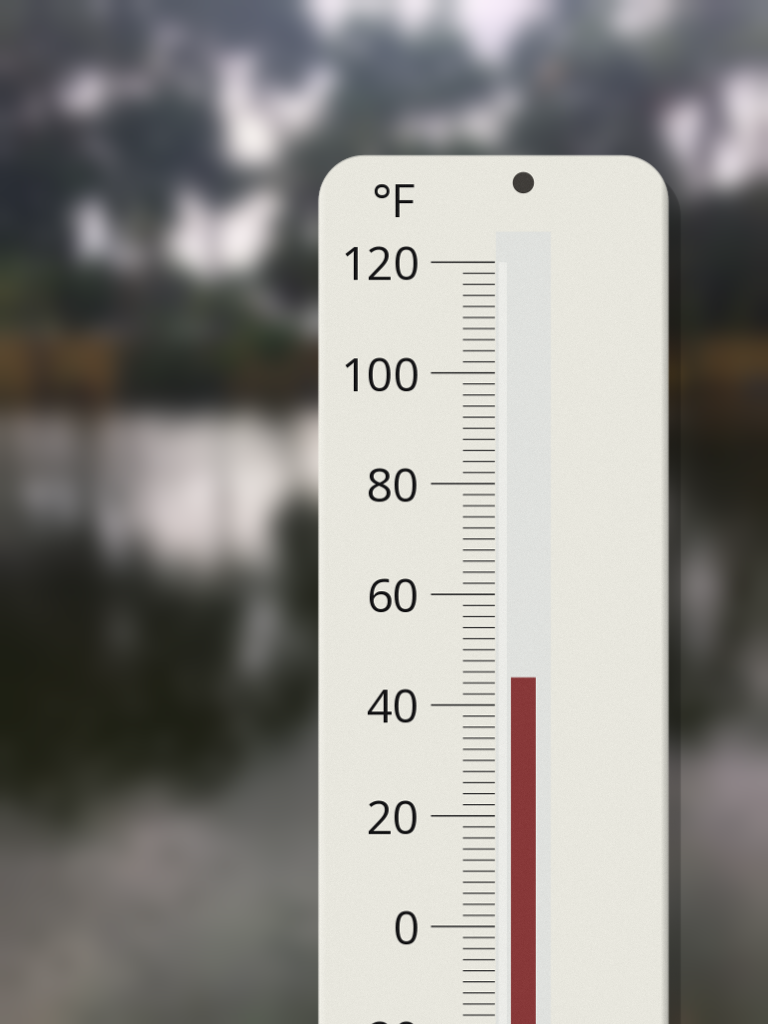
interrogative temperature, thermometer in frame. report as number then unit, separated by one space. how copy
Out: 45 °F
